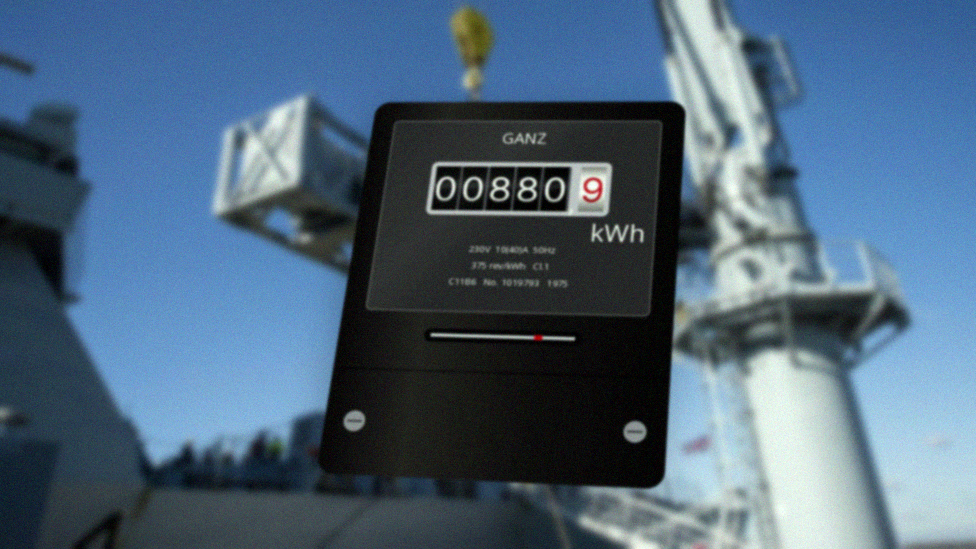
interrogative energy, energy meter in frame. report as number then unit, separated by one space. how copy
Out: 880.9 kWh
